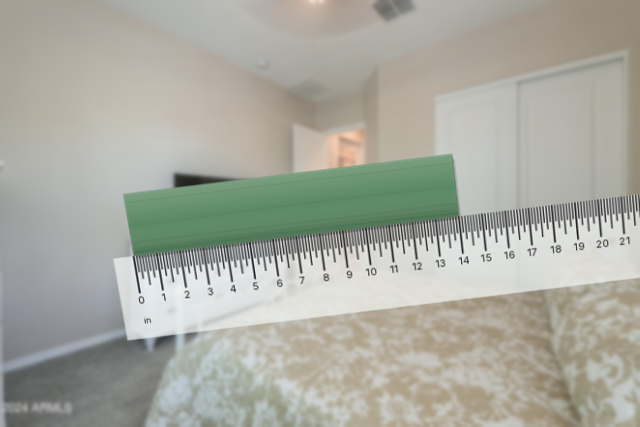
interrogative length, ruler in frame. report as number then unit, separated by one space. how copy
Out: 14 in
